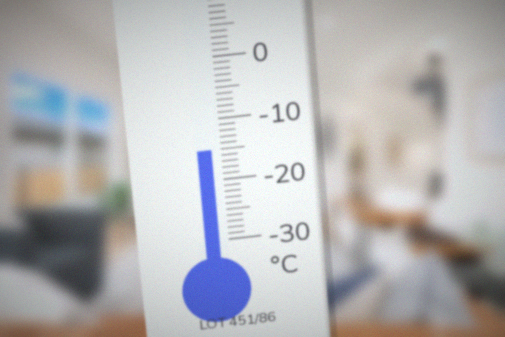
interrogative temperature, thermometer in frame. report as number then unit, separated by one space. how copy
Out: -15 °C
